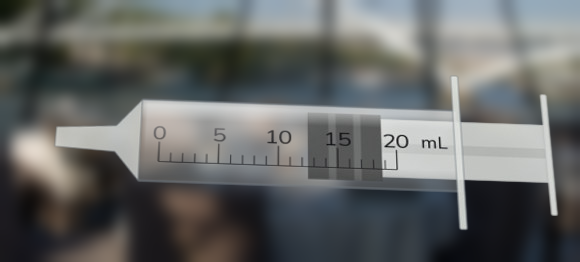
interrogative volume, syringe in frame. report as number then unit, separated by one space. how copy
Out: 12.5 mL
